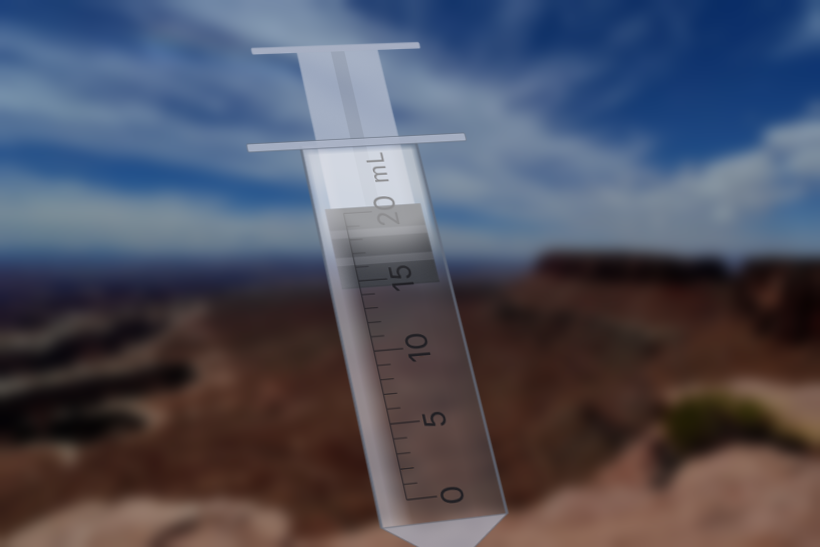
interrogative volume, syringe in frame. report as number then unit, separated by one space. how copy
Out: 14.5 mL
